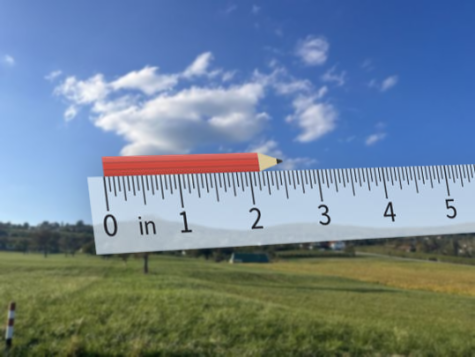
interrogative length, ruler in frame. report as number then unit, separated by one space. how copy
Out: 2.5 in
